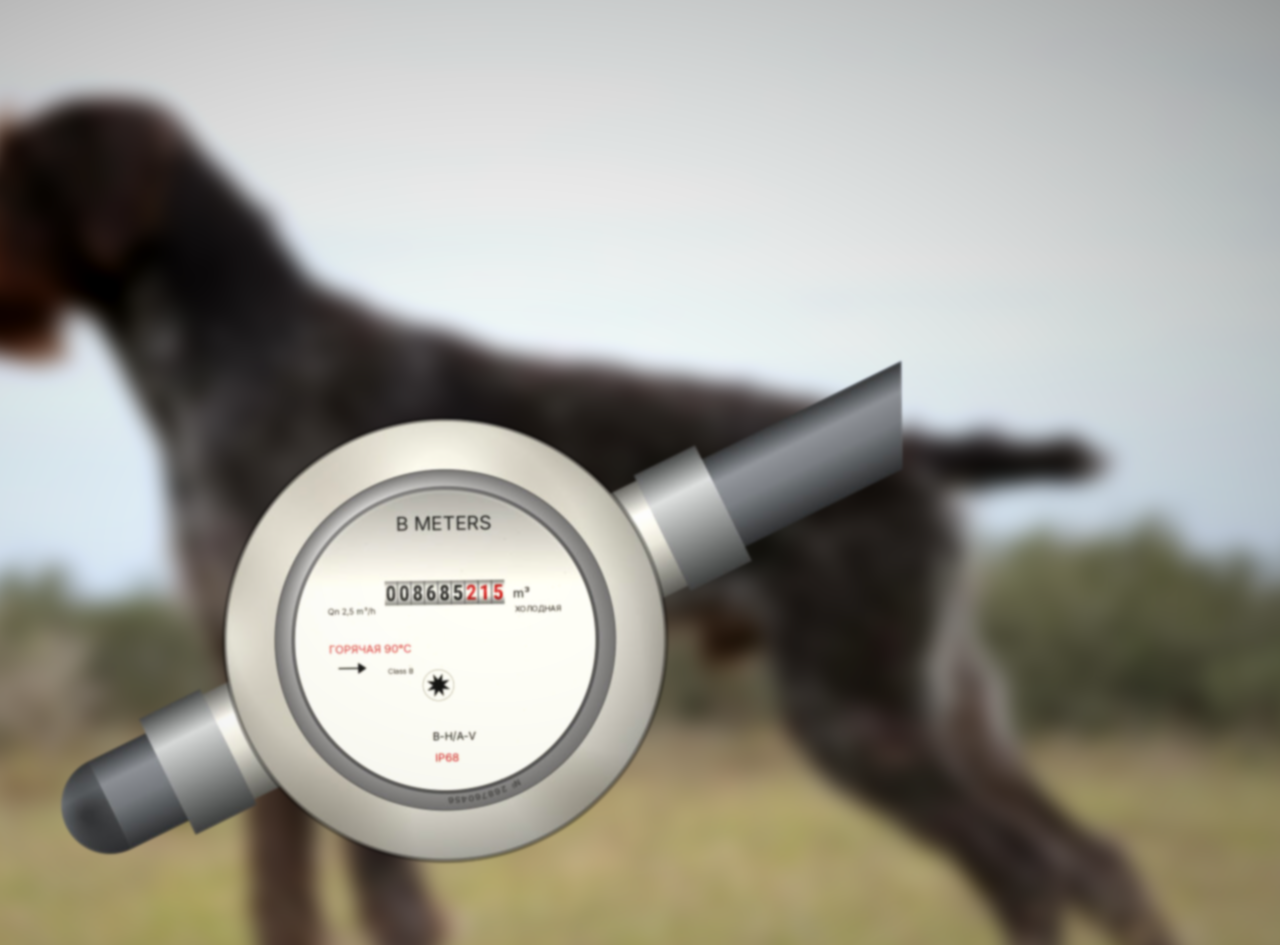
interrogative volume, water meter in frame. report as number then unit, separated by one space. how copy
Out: 8685.215 m³
